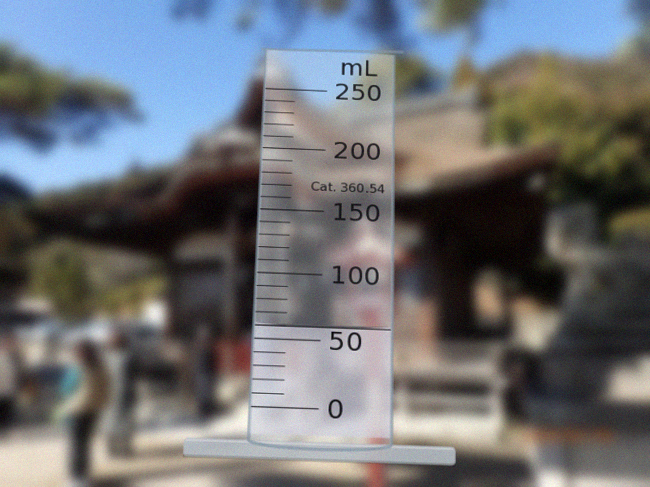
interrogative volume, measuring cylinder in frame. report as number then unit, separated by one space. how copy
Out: 60 mL
